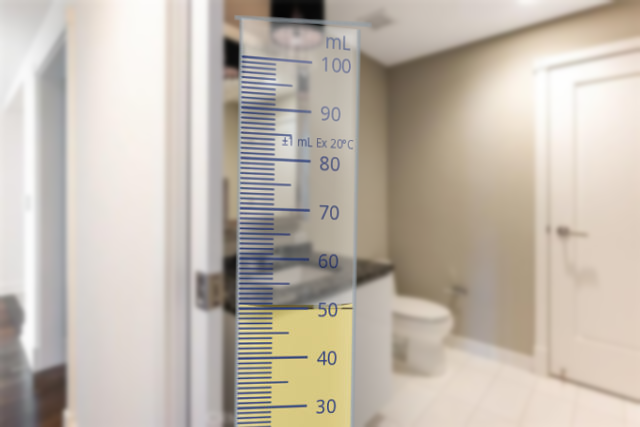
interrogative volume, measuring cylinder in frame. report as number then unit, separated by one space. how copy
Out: 50 mL
